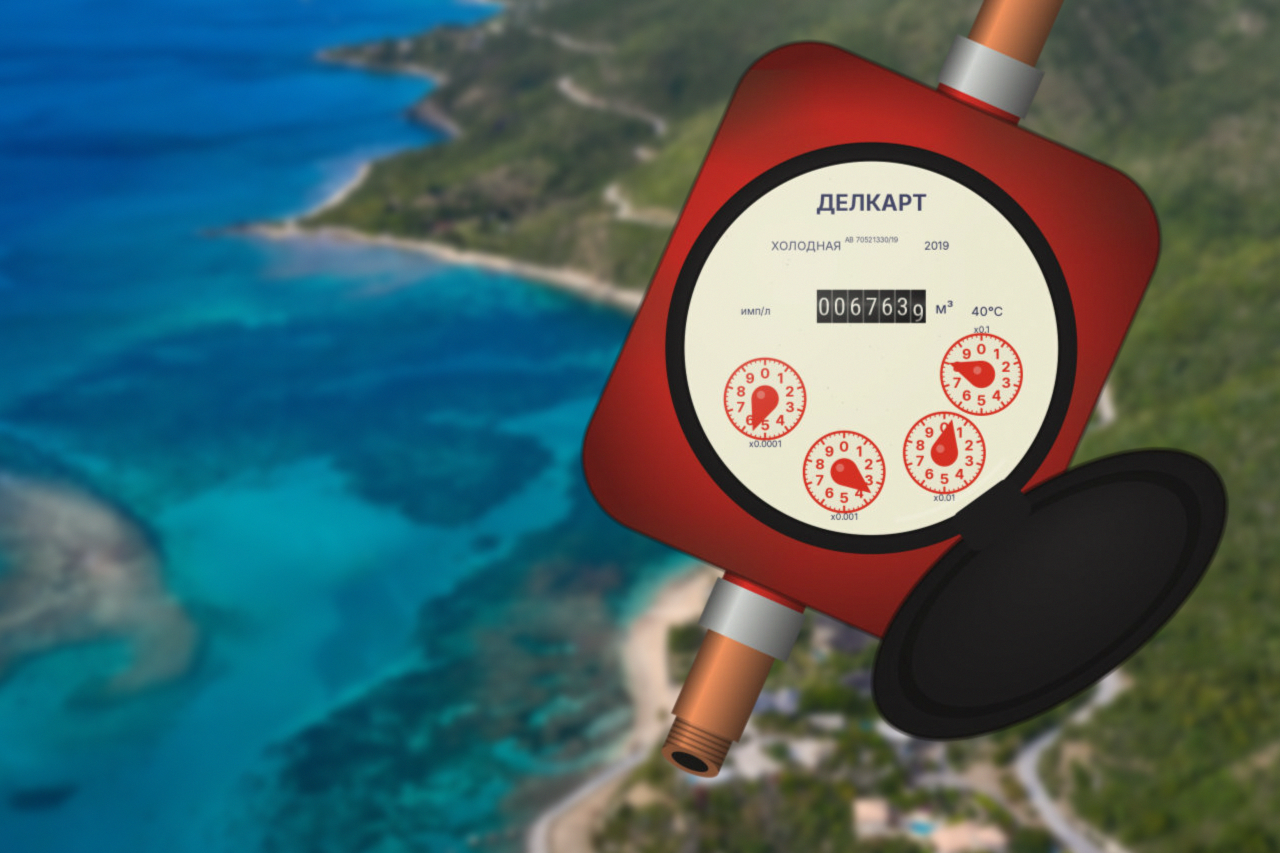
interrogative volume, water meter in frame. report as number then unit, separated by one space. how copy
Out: 67638.8035 m³
